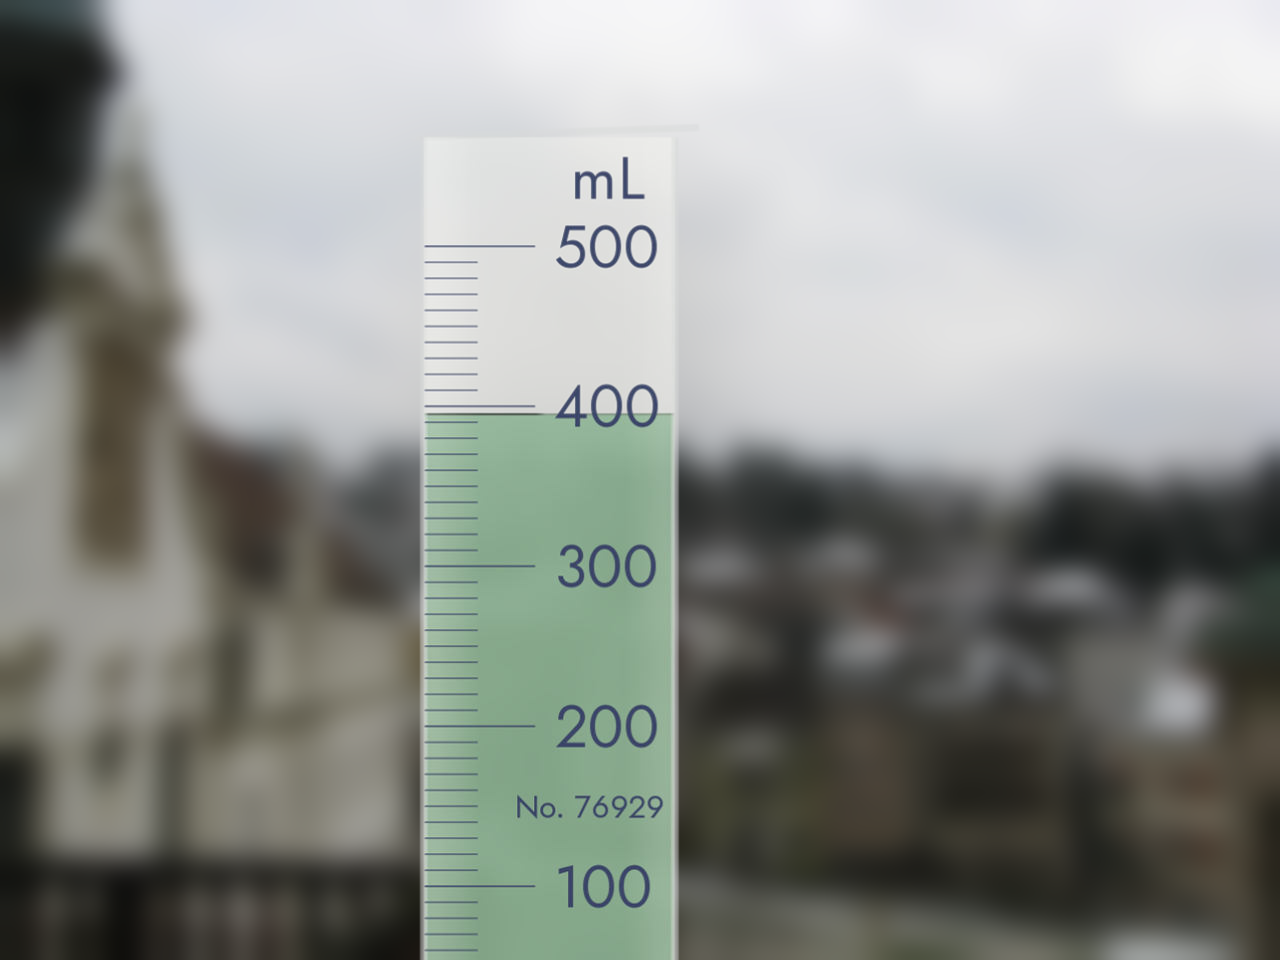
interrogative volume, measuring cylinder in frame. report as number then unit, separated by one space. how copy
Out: 395 mL
